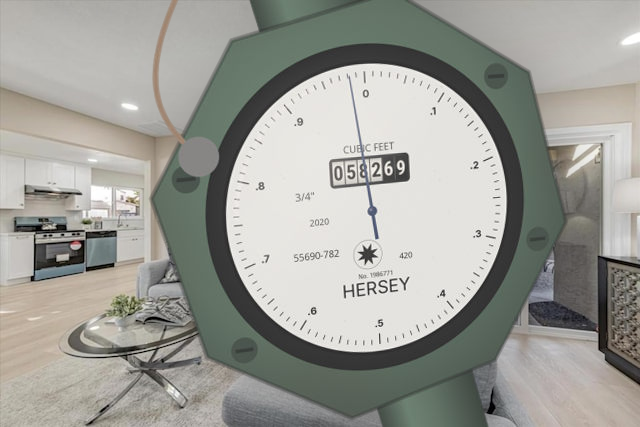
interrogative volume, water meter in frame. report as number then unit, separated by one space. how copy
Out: 58268.98 ft³
